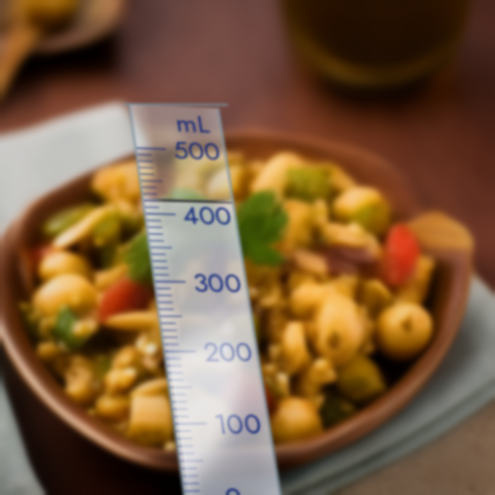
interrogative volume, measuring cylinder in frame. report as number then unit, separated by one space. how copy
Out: 420 mL
